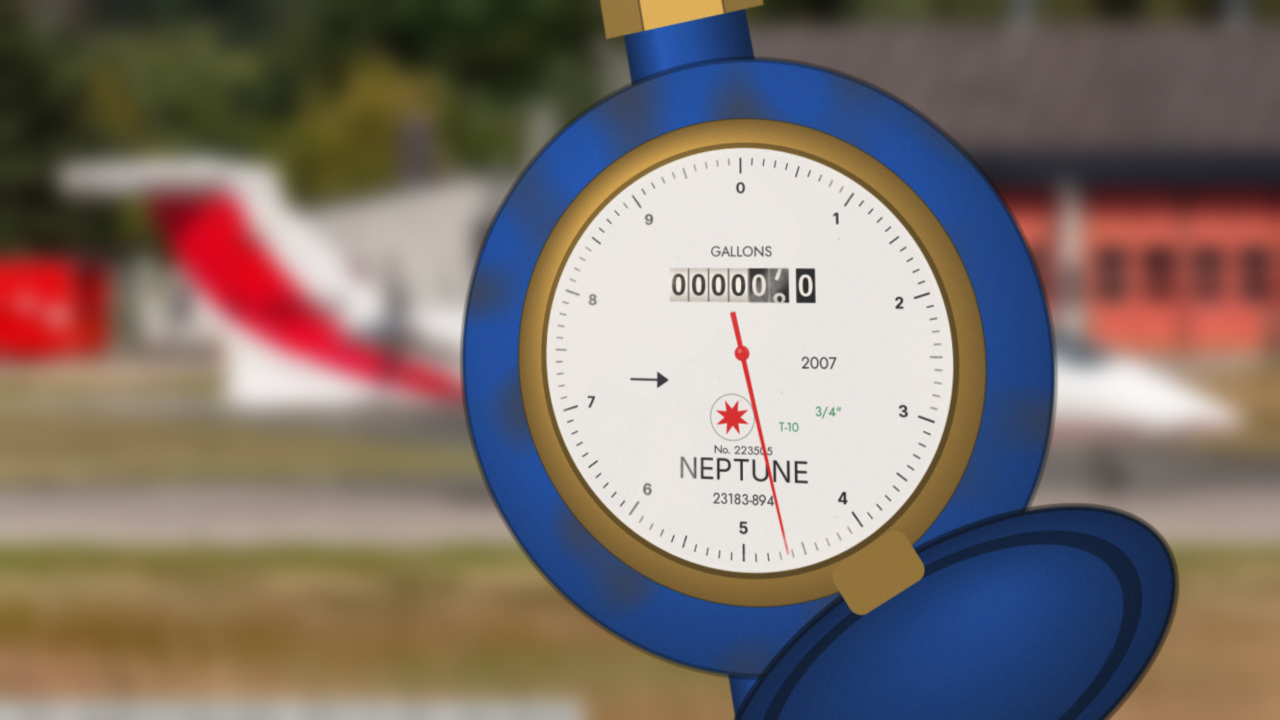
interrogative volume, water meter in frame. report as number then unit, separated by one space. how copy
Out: 74.6 gal
